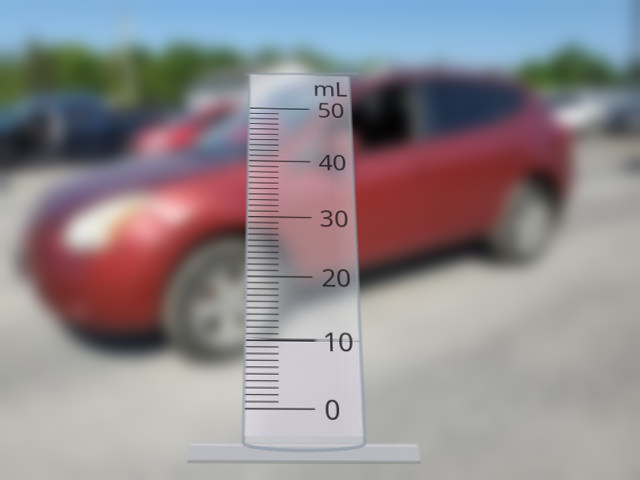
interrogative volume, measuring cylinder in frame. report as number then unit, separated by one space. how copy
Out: 10 mL
